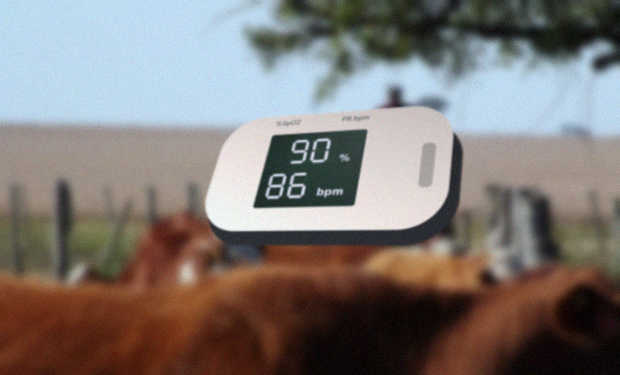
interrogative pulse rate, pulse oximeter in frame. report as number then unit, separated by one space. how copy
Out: 86 bpm
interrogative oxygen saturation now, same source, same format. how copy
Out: 90 %
